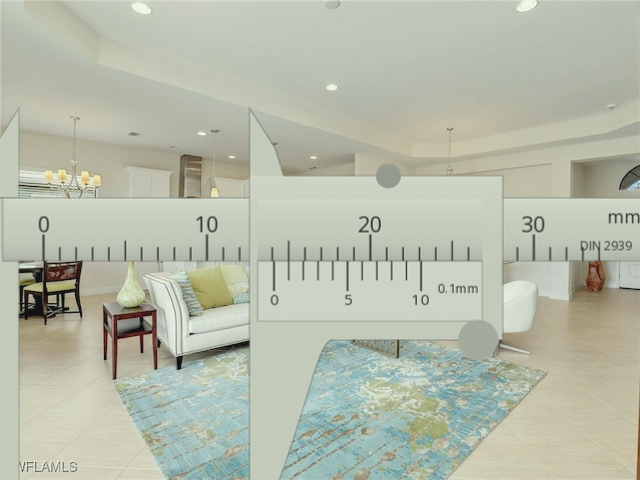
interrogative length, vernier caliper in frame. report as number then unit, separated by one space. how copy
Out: 14.1 mm
